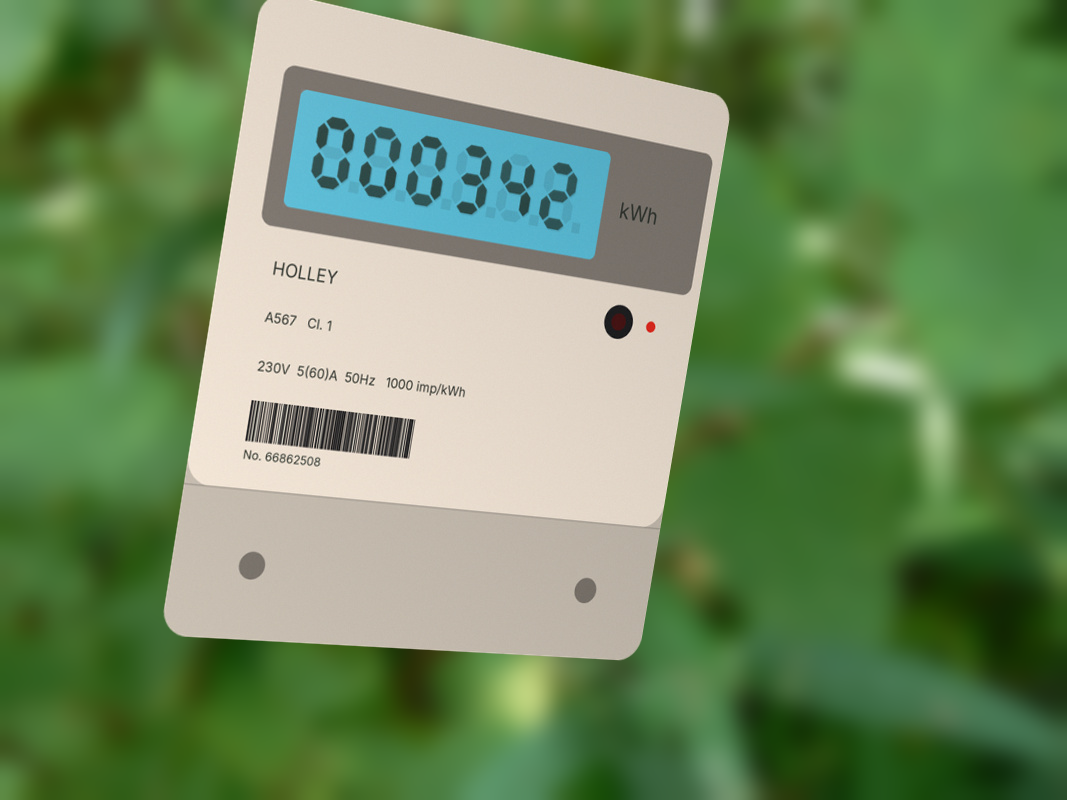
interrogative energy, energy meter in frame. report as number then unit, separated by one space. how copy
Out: 342 kWh
